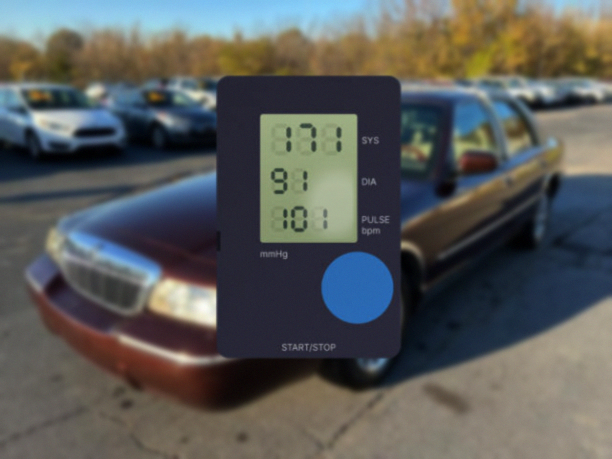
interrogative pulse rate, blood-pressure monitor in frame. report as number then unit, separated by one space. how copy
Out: 101 bpm
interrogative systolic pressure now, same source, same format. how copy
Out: 171 mmHg
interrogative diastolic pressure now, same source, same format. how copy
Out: 91 mmHg
